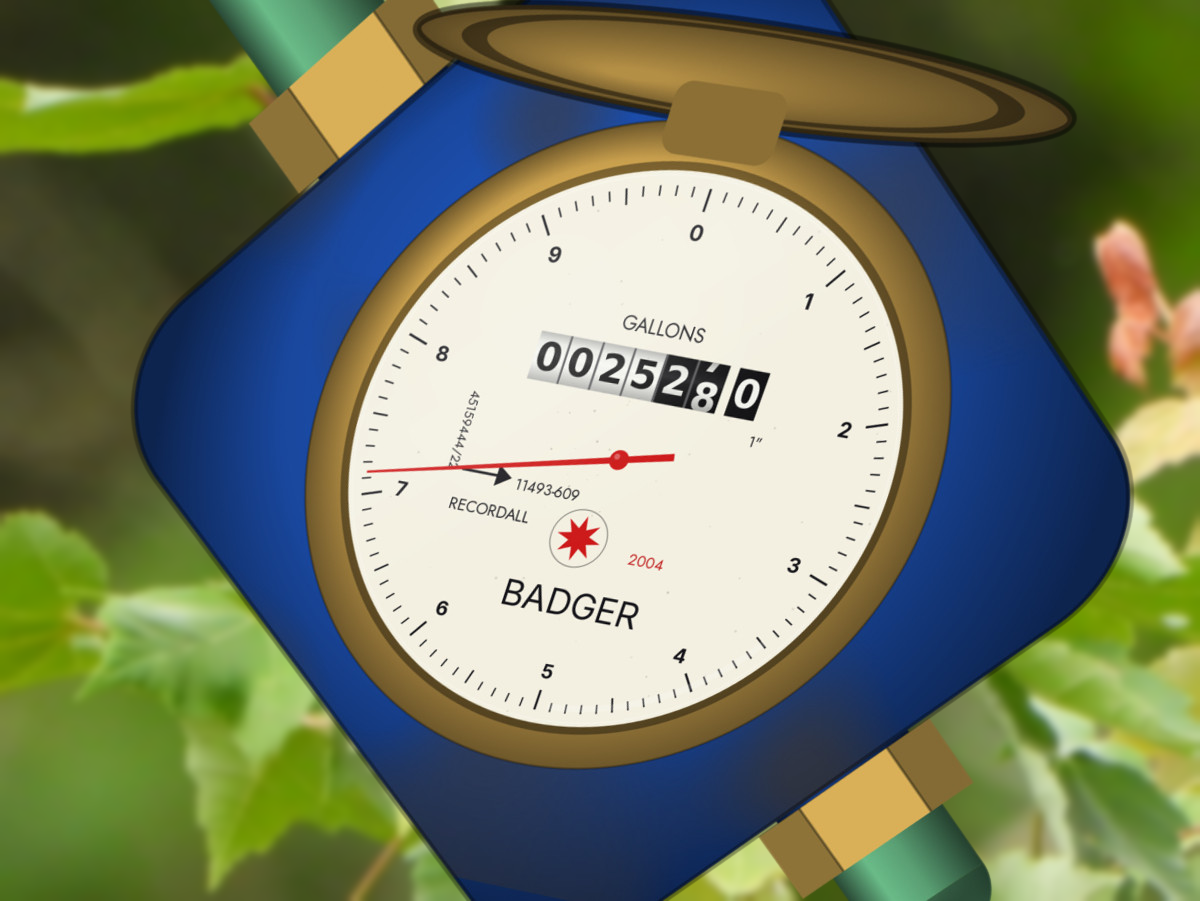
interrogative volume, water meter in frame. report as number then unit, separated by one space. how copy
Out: 25277.1 gal
